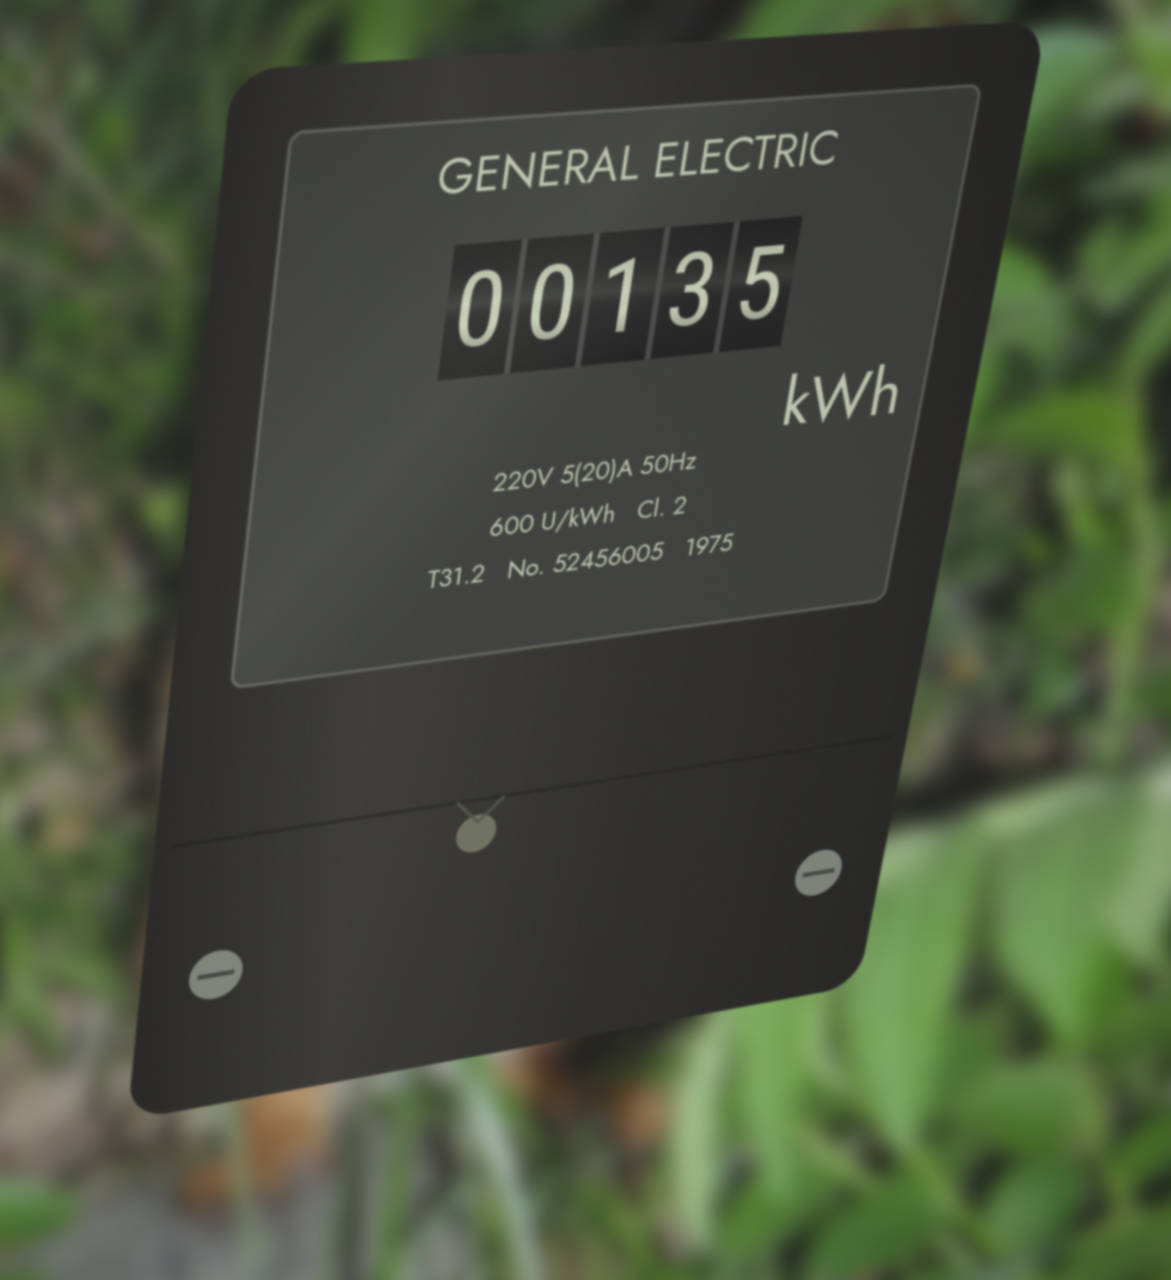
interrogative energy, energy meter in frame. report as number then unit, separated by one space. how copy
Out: 135 kWh
